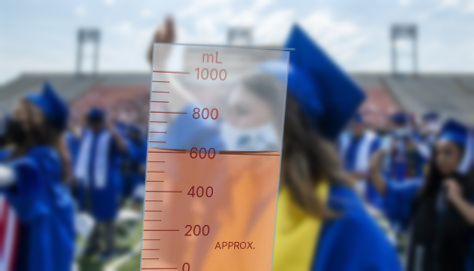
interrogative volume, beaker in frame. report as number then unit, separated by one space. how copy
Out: 600 mL
